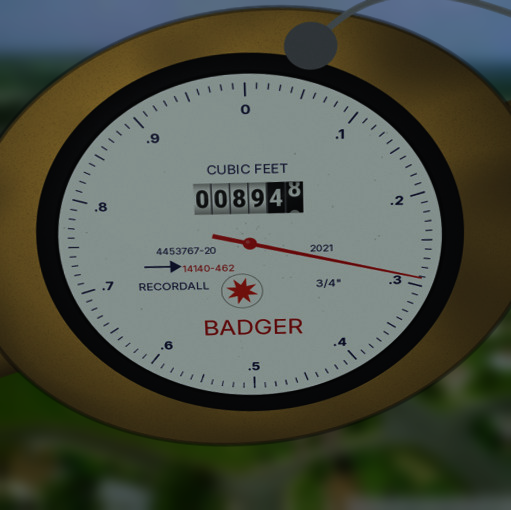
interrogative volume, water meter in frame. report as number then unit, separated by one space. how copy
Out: 8948.29 ft³
